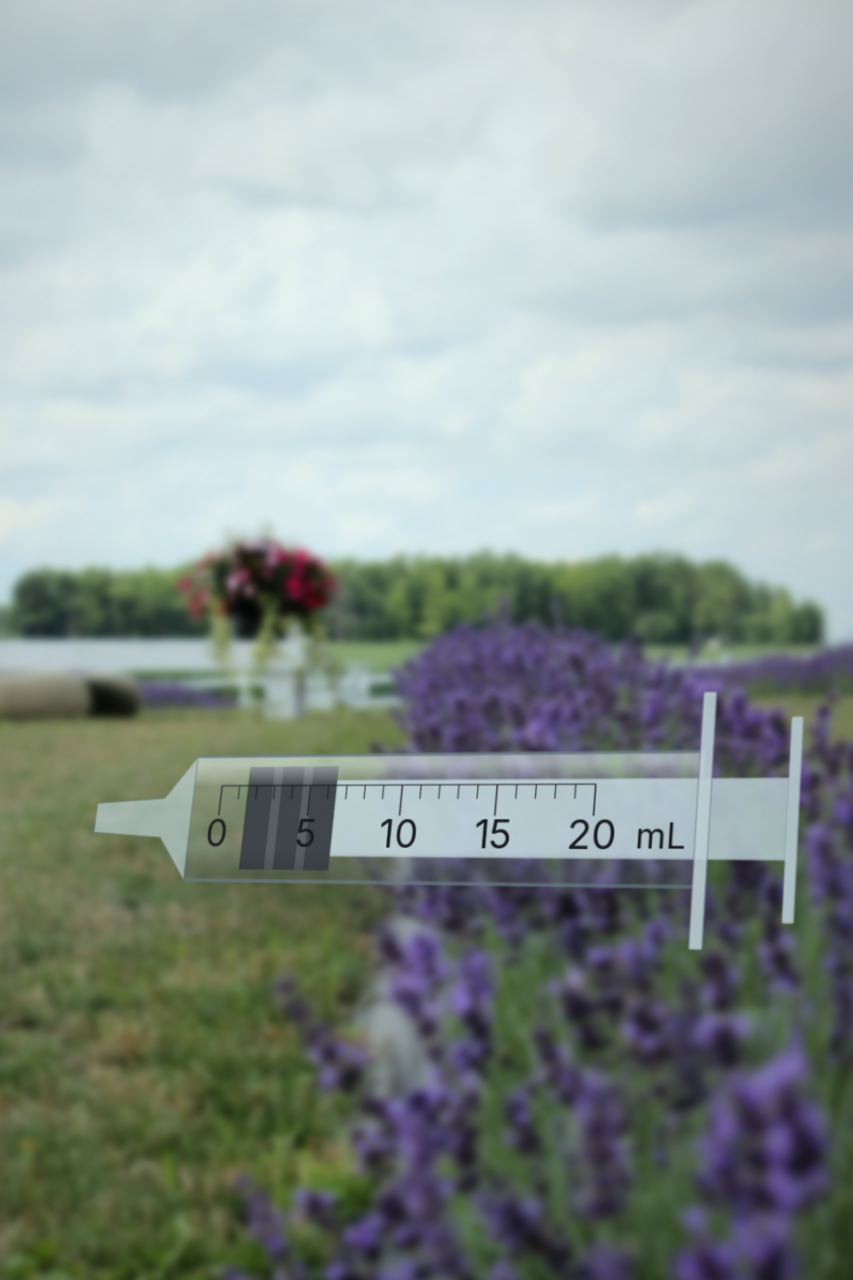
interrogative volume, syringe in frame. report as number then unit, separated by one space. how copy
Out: 1.5 mL
